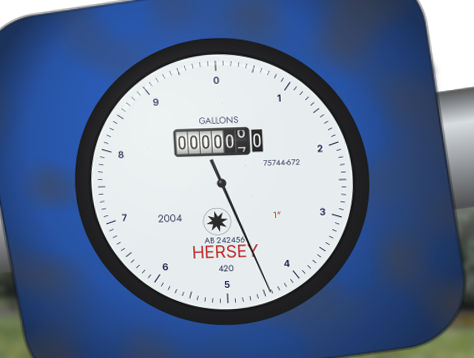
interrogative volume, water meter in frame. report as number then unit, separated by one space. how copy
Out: 64.4 gal
